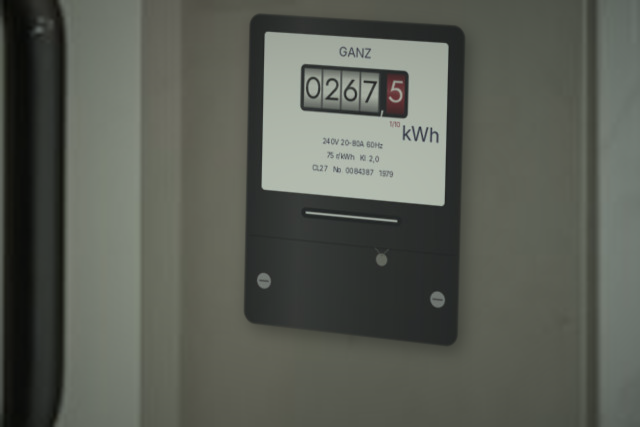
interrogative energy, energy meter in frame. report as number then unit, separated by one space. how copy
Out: 267.5 kWh
